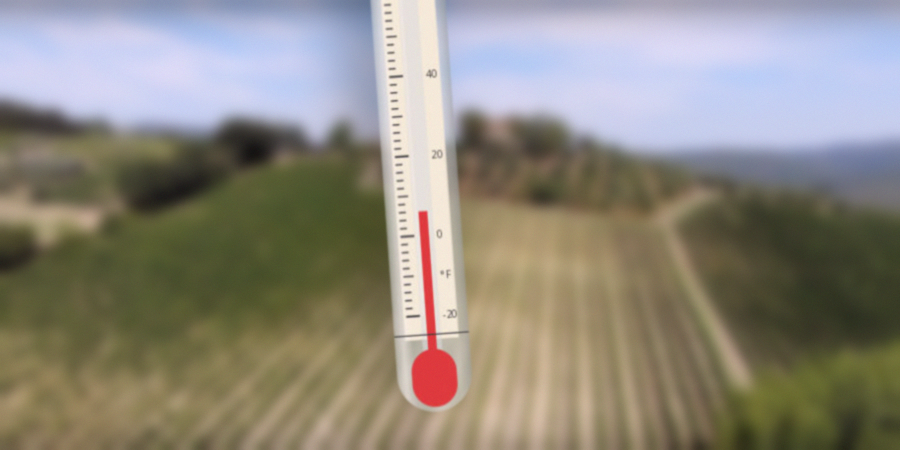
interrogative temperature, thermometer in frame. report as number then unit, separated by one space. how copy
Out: 6 °F
